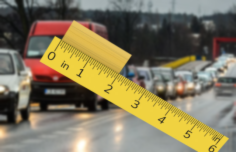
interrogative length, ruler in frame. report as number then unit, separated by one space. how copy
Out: 2 in
